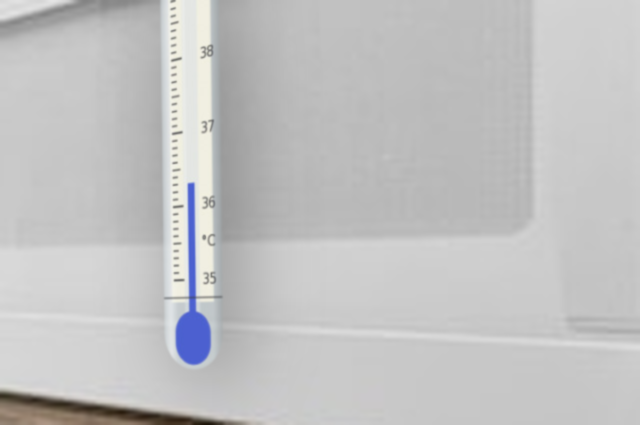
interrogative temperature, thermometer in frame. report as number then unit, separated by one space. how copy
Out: 36.3 °C
